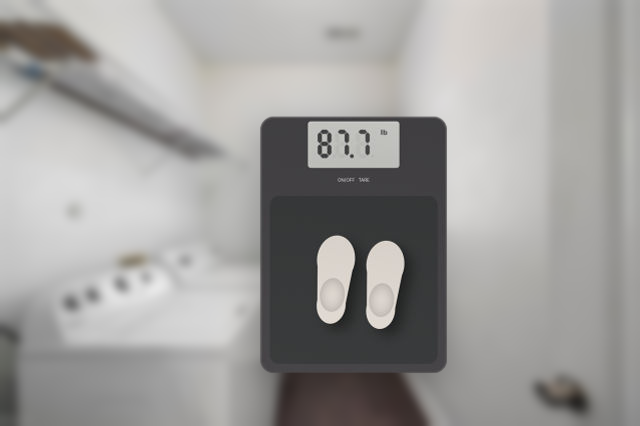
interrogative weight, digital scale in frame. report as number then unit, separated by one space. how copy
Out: 87.7 lb
